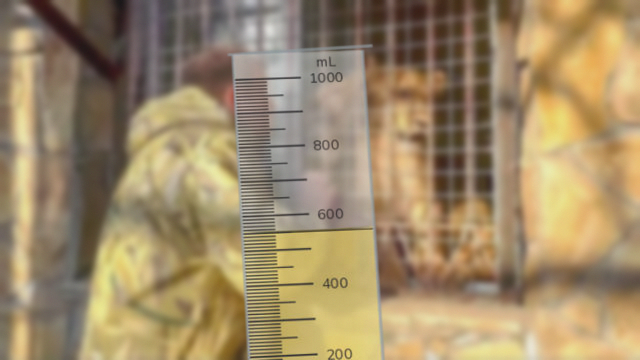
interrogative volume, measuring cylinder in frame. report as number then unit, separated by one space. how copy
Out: 550 mL
